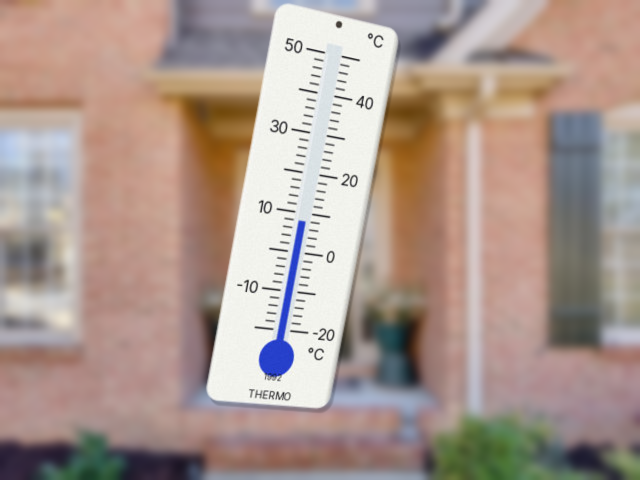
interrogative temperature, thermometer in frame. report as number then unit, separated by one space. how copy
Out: 8 °C
